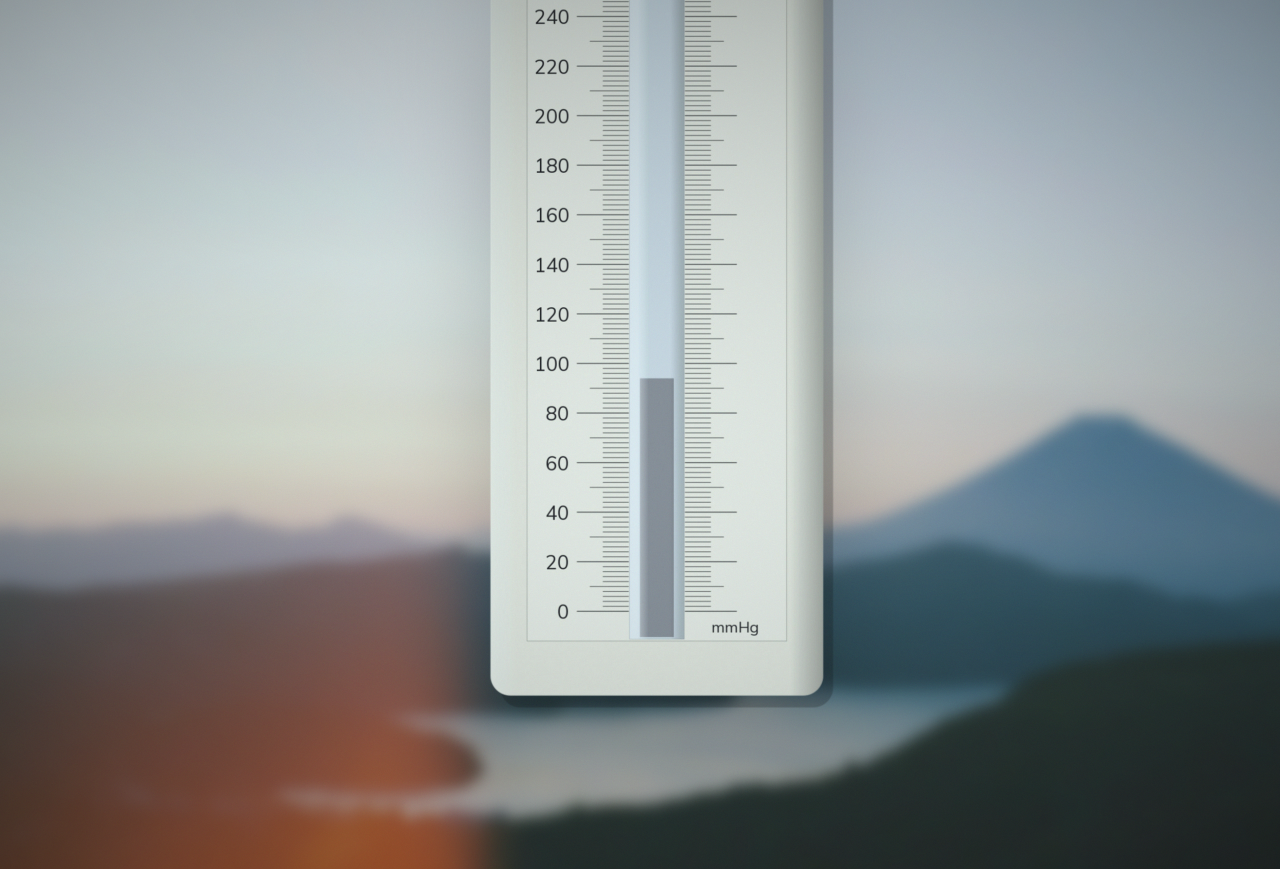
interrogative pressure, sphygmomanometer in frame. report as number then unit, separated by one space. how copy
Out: 94 mmHg
